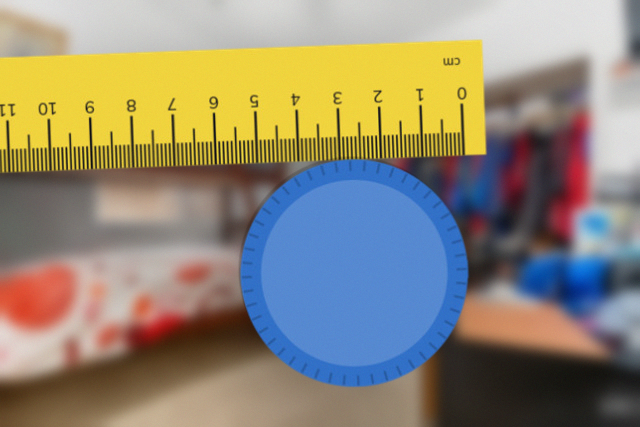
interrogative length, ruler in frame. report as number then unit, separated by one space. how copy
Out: 5.5 cm
